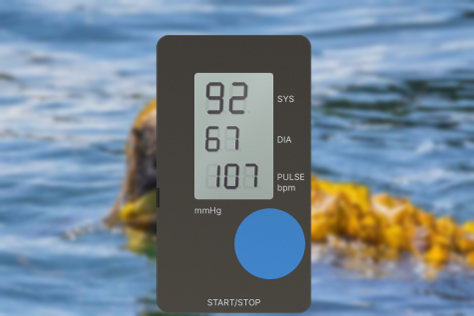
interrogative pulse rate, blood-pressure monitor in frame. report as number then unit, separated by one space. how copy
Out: 107 bpm
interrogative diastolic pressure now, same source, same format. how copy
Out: 67 mmHg
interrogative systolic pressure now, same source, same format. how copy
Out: 92 mmHg
